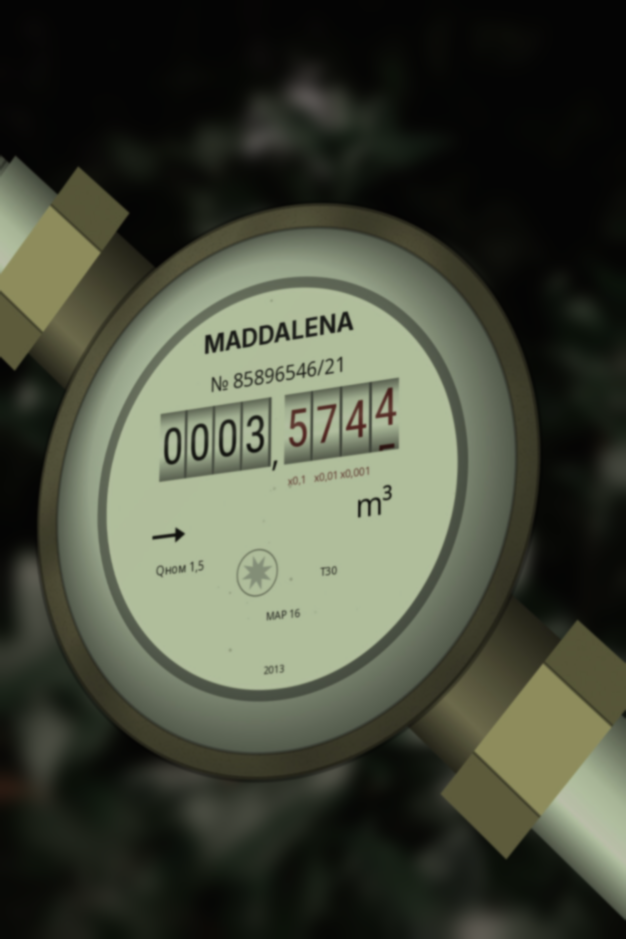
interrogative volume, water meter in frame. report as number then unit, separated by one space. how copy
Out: 3.5744 m³
